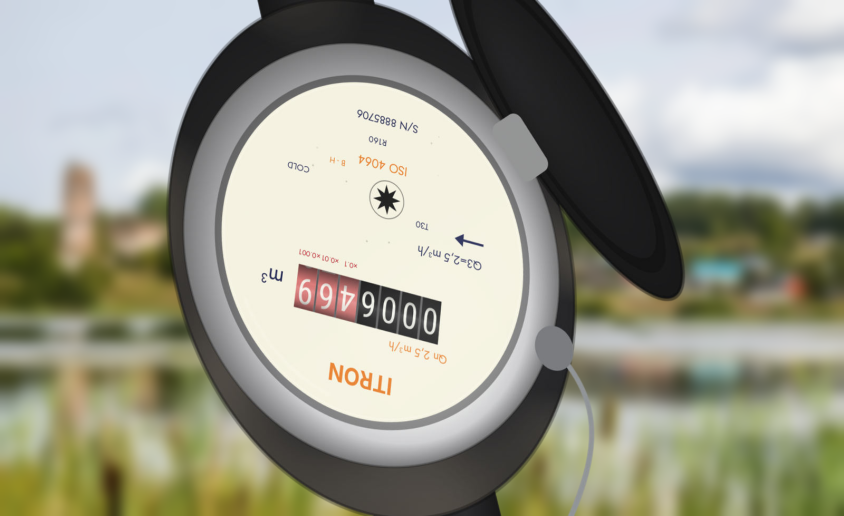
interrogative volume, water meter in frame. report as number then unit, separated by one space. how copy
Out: 6.469 m³
